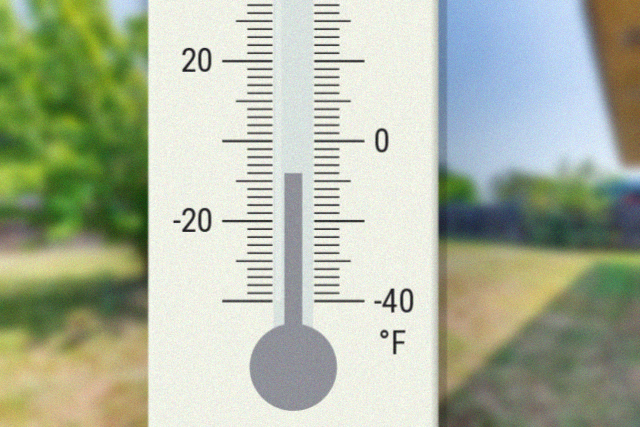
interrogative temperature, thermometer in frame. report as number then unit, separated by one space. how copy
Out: -8 °F
